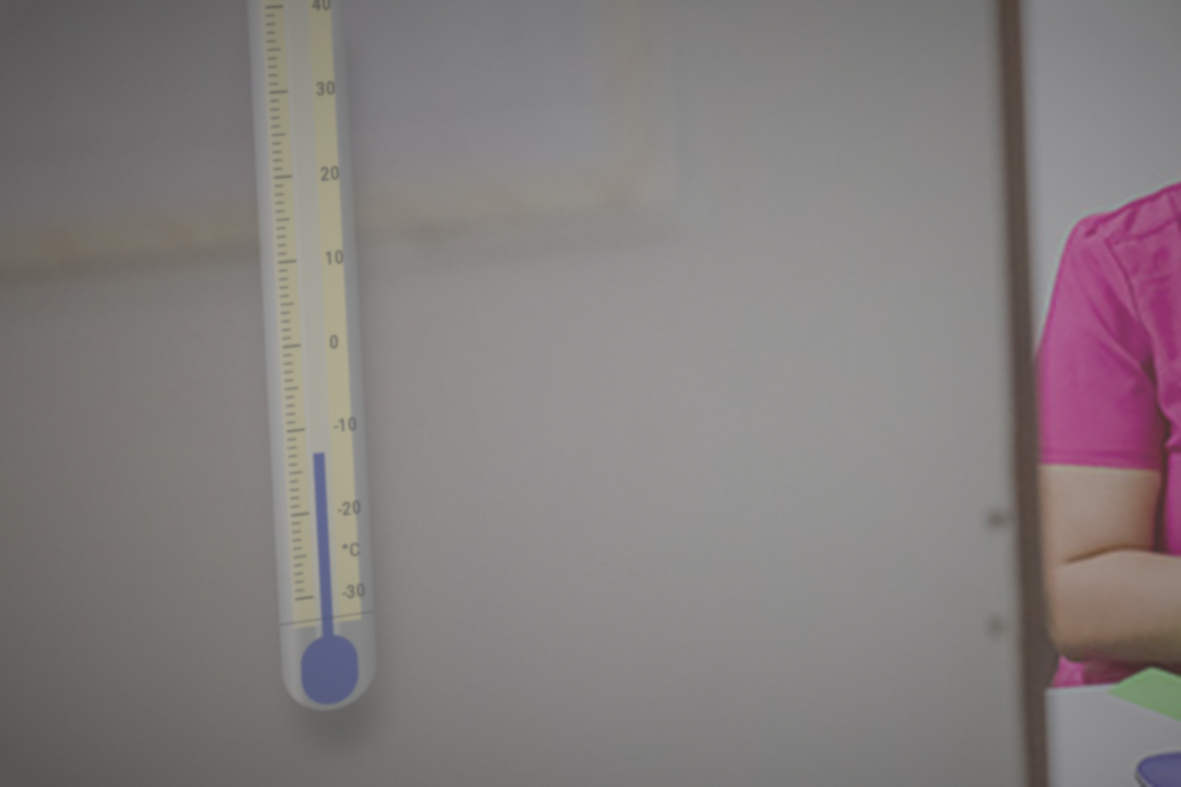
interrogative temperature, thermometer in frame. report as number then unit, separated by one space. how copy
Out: -13 °C
